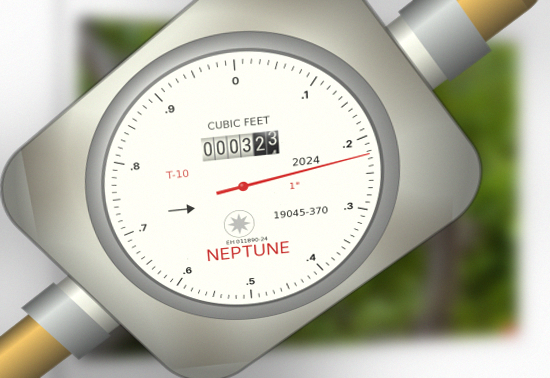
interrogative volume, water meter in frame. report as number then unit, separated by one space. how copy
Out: 323.22 ft³
